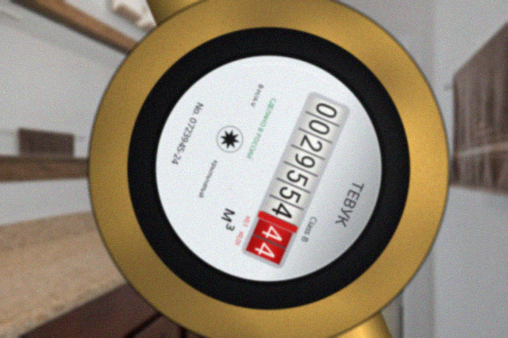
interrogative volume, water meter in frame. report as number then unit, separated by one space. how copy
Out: 29554.44 m³
